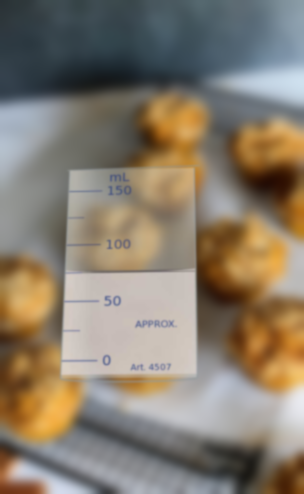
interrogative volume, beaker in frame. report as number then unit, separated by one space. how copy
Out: 75 mL
